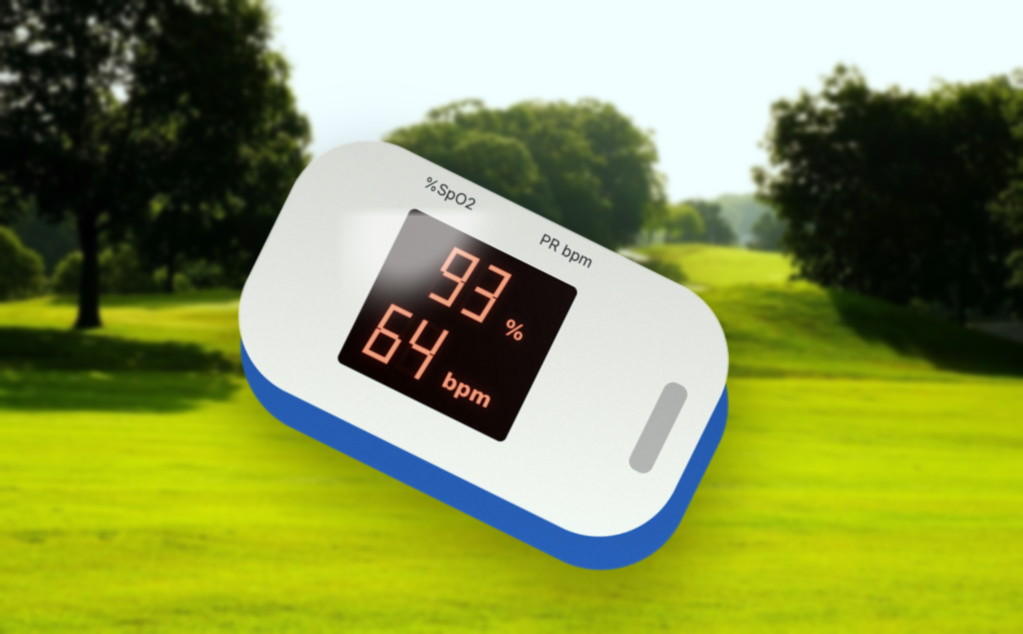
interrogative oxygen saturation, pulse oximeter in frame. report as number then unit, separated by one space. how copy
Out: 93 %
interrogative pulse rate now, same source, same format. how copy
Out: 64 bpm
